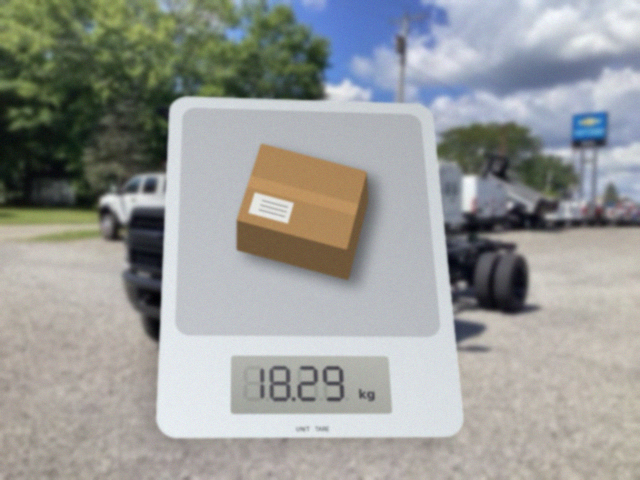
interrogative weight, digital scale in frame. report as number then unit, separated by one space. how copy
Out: 18.29 kg
